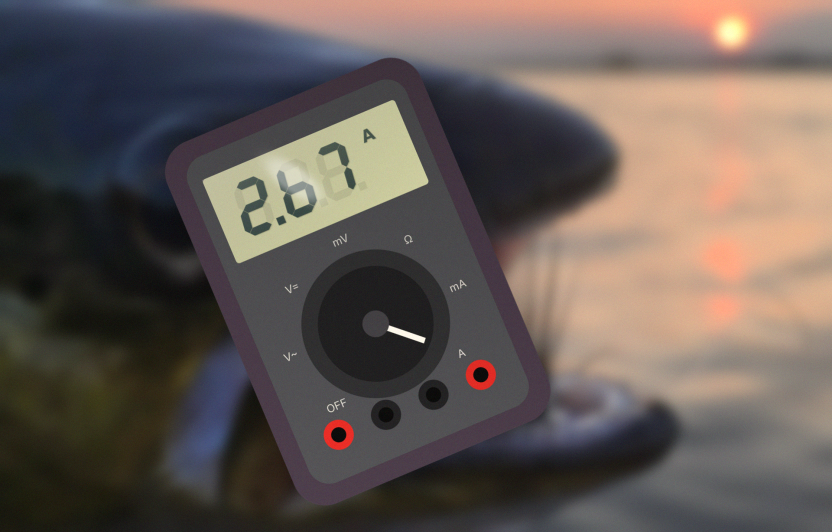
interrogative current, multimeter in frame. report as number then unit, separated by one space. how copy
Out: 2.67 A
